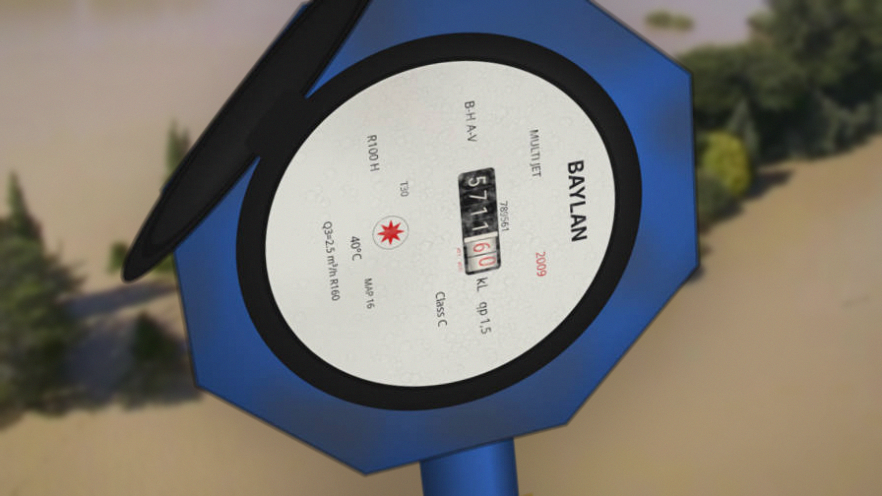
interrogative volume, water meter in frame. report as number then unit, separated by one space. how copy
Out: 5711.60 kL
